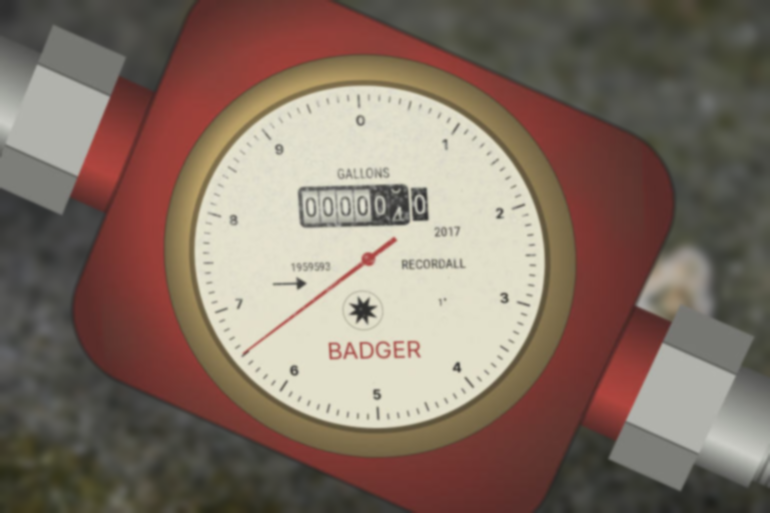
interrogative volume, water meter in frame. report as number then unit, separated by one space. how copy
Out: 36.5 gal
